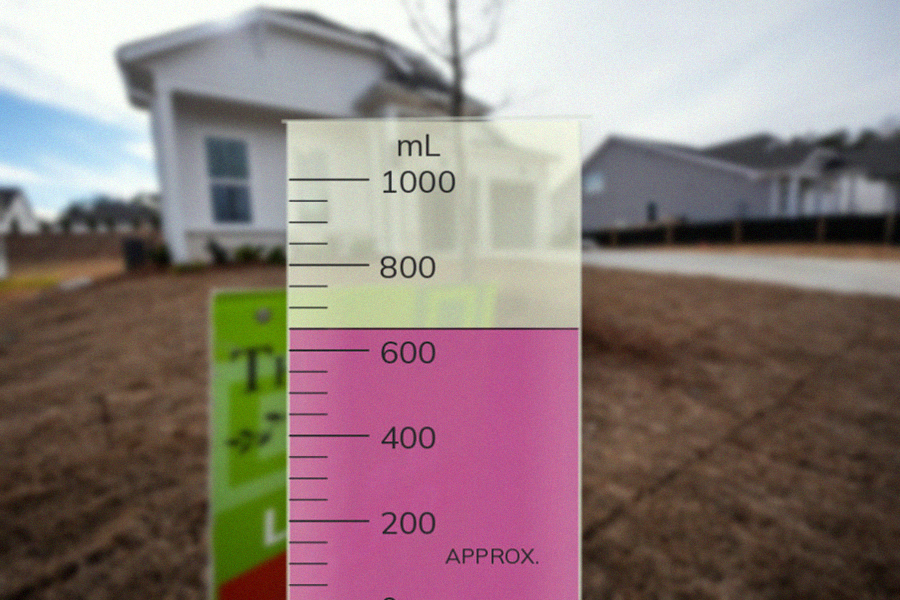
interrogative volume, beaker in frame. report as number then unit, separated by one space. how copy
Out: 650 mL
